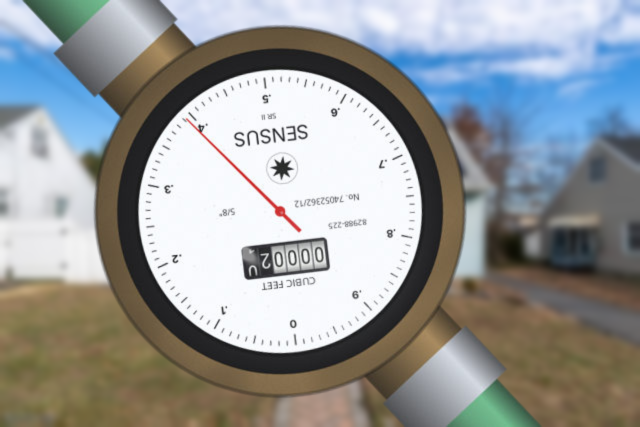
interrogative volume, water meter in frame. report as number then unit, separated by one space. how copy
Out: 20.39 ft³
